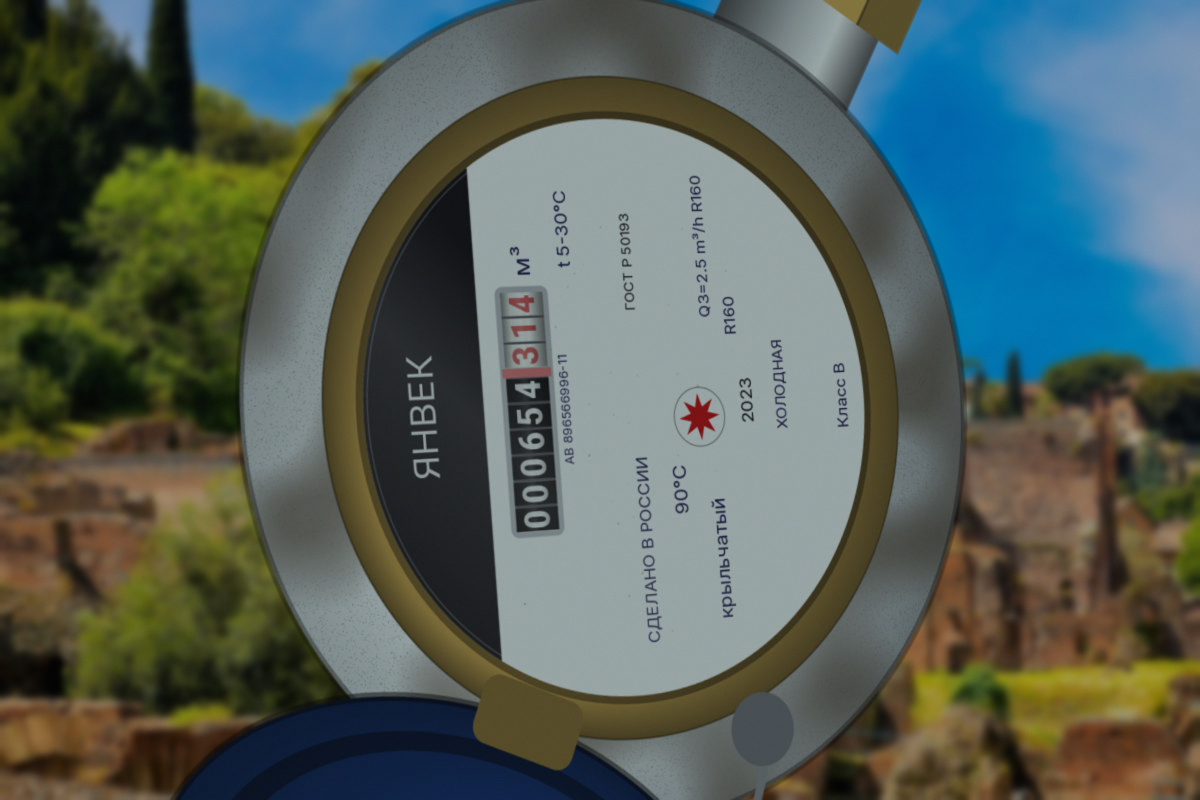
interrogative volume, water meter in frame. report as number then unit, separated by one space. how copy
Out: 654.314 m³
